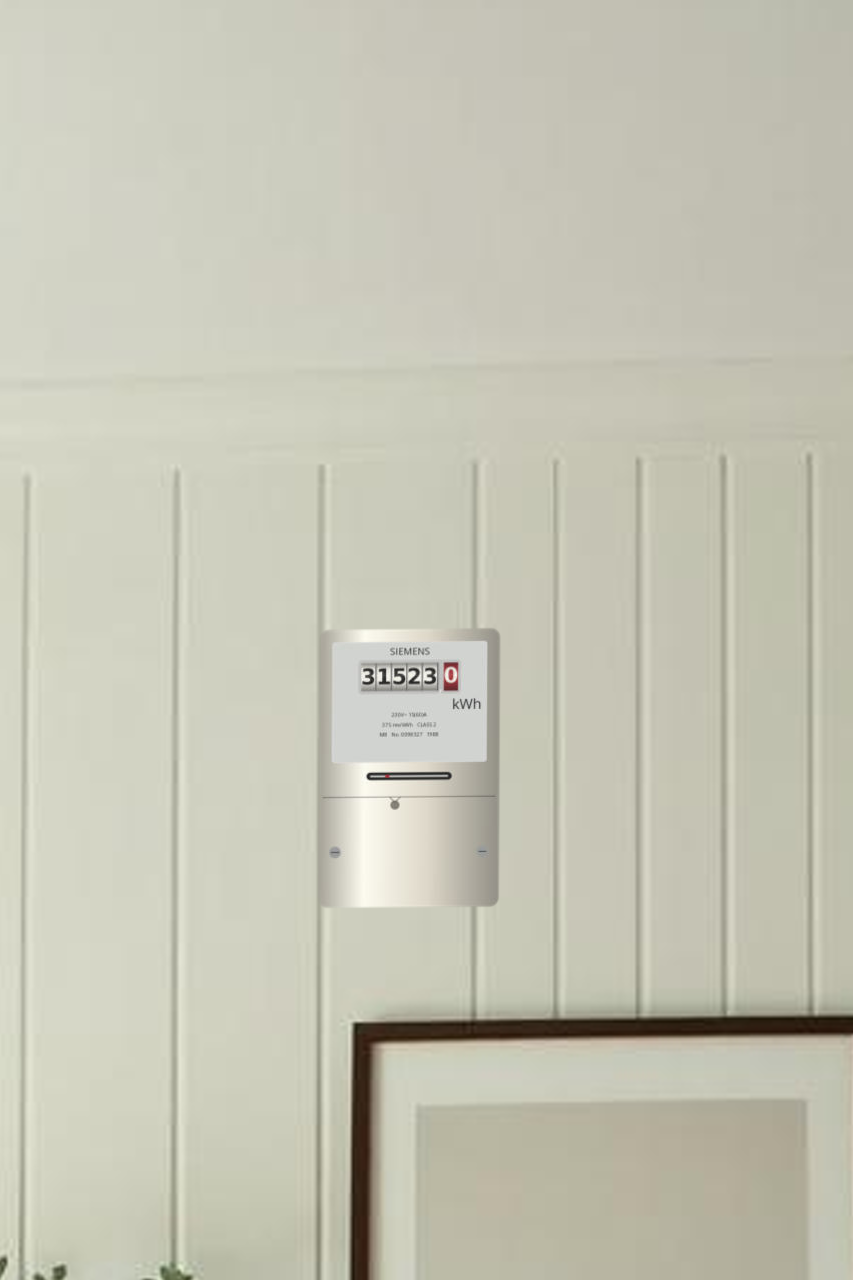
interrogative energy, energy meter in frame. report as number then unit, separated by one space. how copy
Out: 31523.0 kWh
